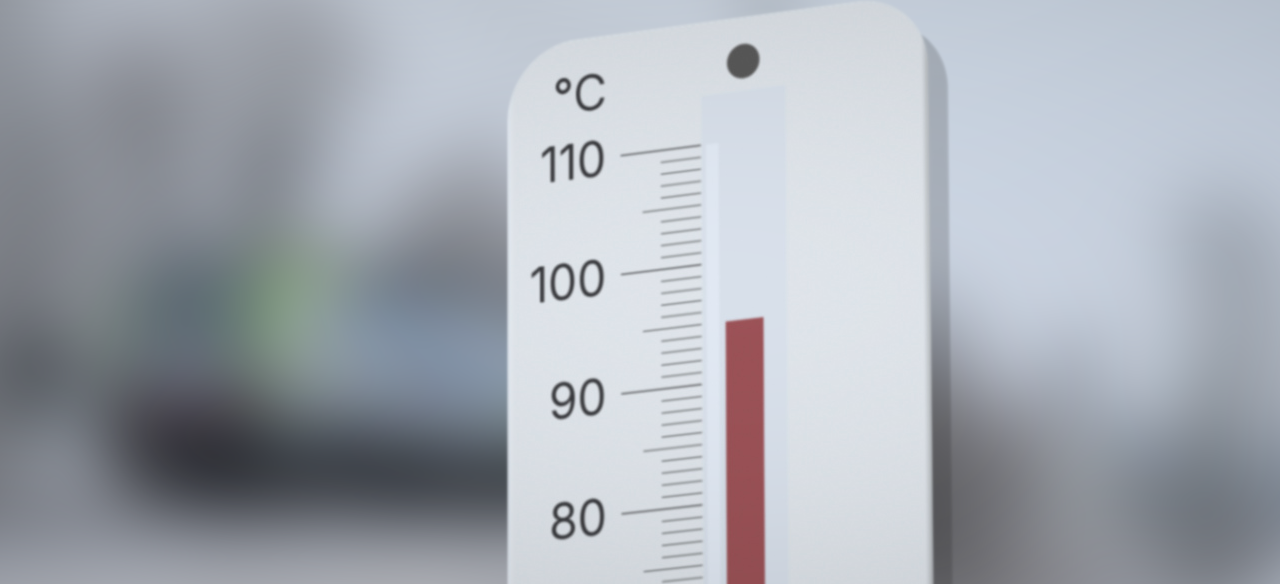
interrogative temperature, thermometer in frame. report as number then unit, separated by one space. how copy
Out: 95 °C
